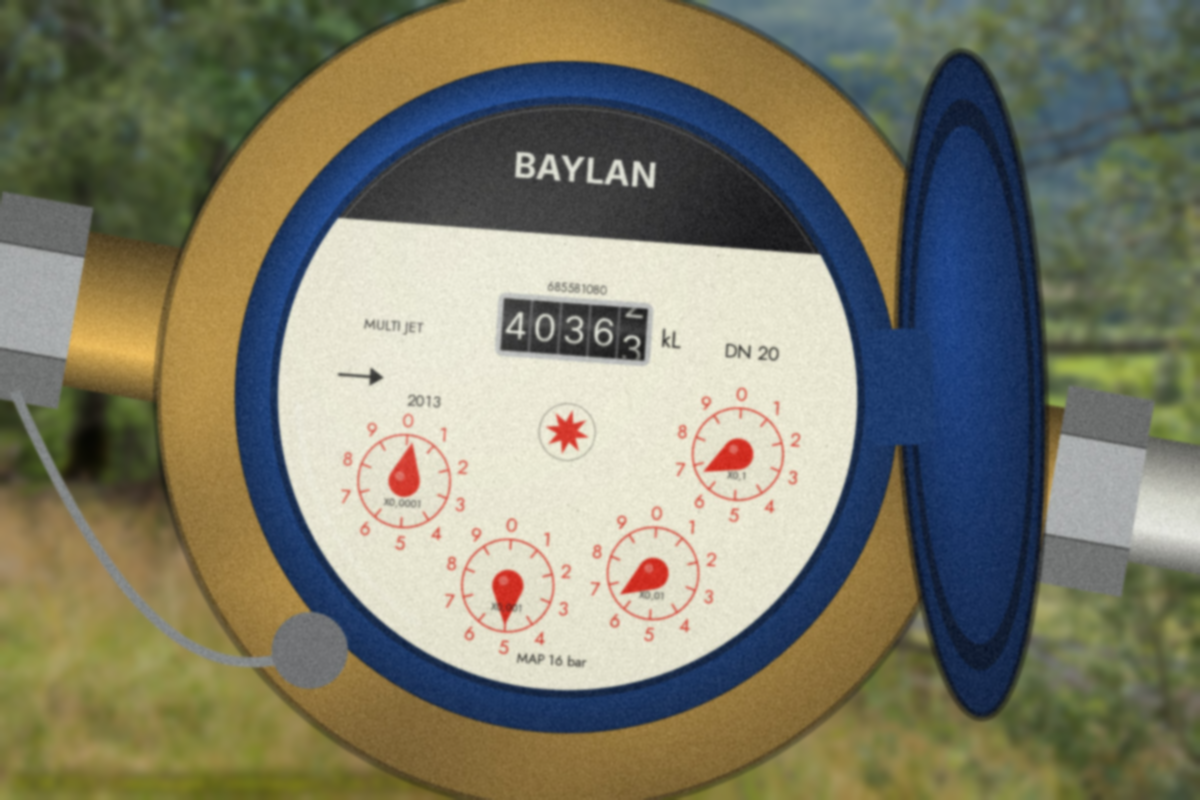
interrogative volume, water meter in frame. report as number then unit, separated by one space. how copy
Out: 40362.6650 kL
